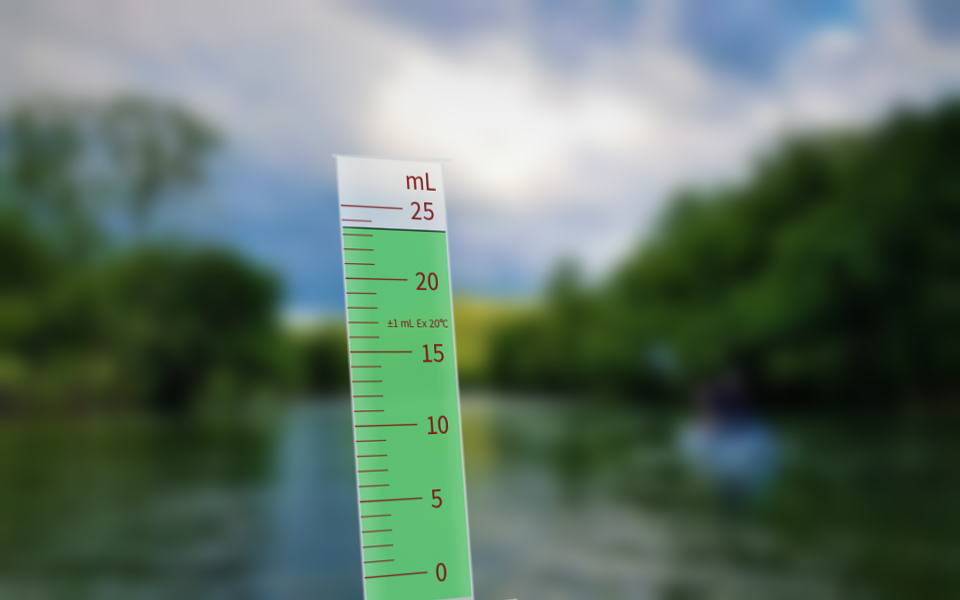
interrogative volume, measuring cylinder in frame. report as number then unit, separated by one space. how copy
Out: 23.5 mL
